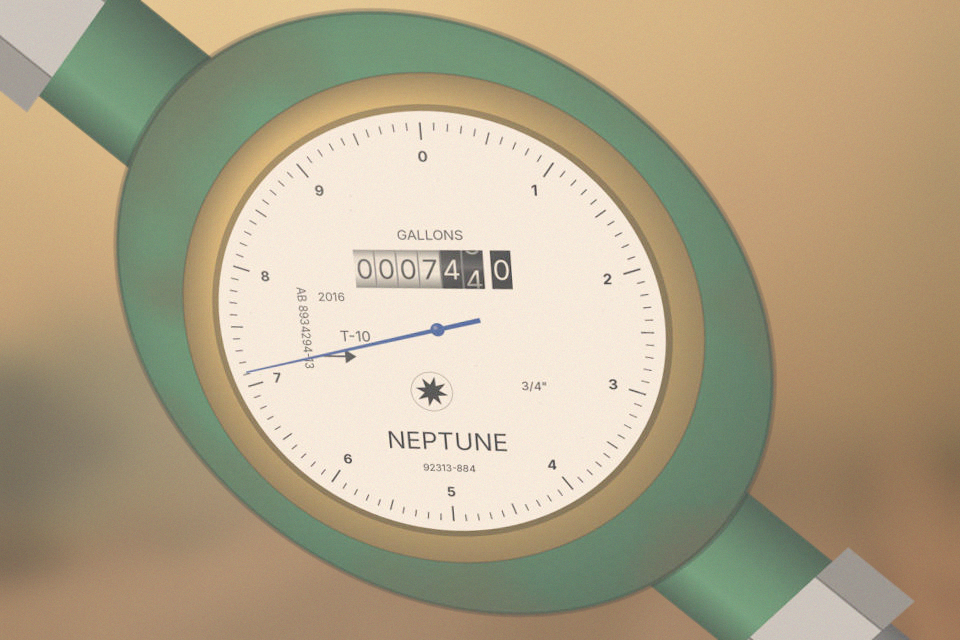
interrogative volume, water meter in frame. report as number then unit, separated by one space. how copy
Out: 7437.1 gal
